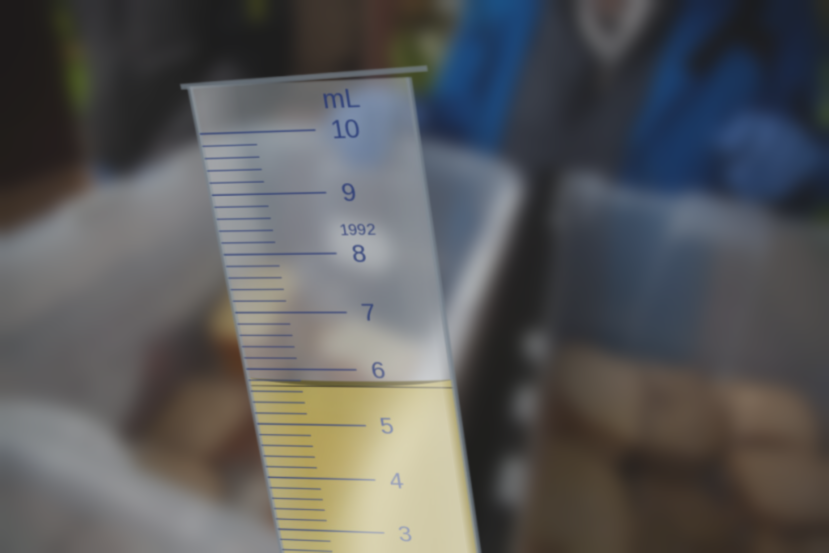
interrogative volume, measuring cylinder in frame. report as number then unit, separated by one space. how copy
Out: 5.7 mL
